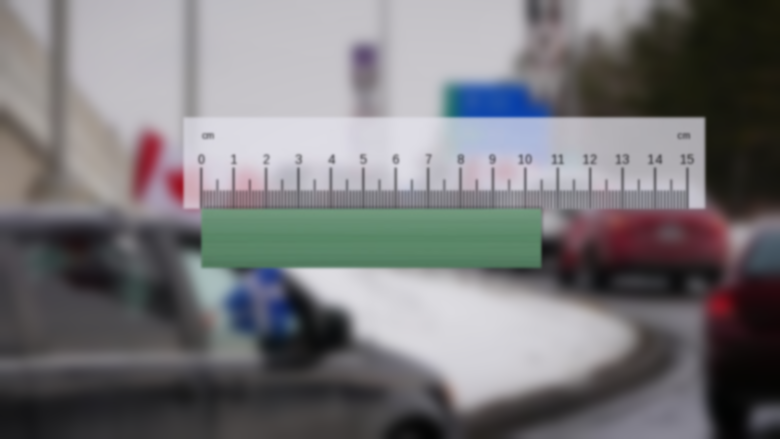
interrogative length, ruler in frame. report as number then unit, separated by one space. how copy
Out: 10.5 cm
